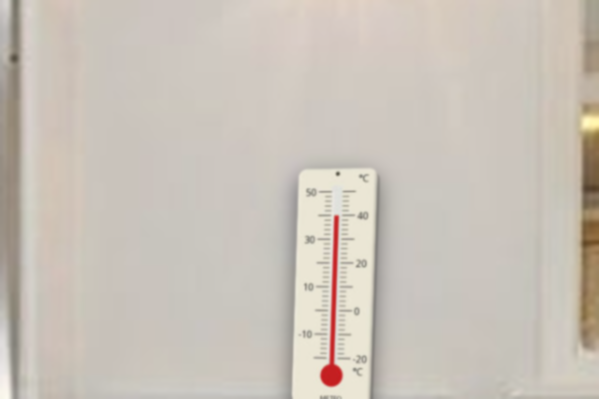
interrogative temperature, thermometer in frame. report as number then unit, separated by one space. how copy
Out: 40 °C
